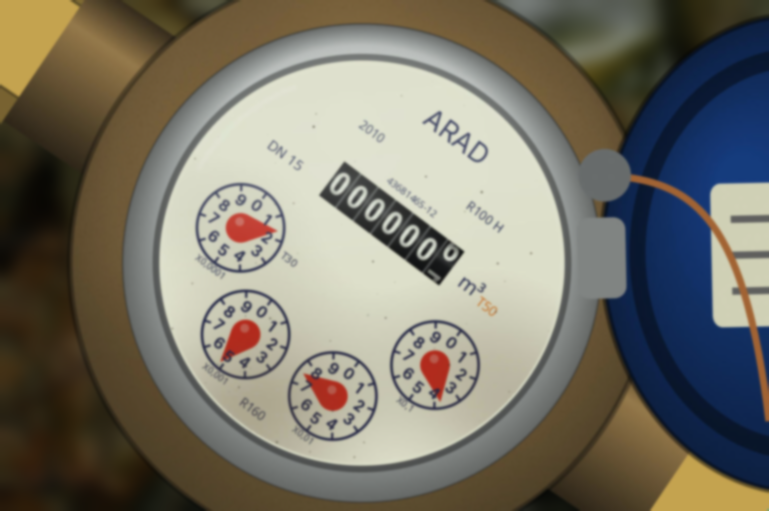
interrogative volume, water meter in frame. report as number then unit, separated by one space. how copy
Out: 6.3751 m³
